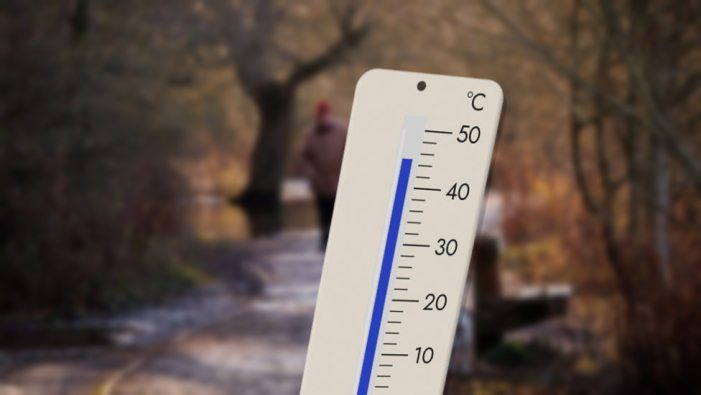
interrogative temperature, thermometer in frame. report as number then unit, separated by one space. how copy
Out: 45 °C
